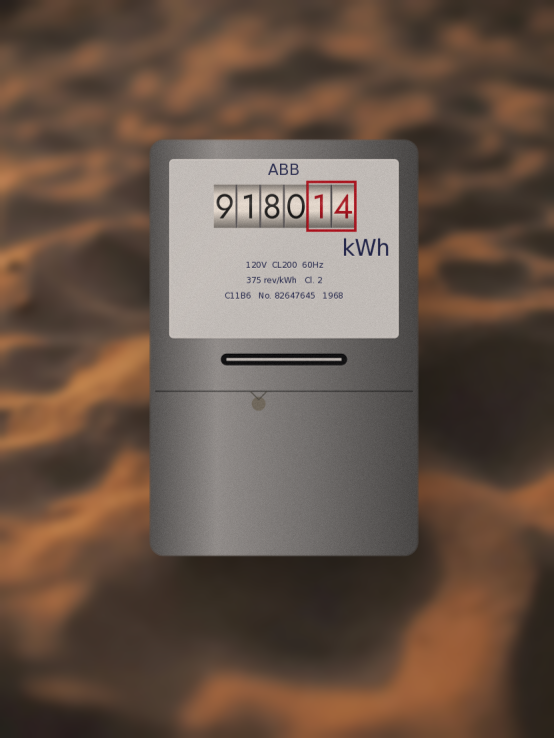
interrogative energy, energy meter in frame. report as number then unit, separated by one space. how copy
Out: 9180.14 kWh
